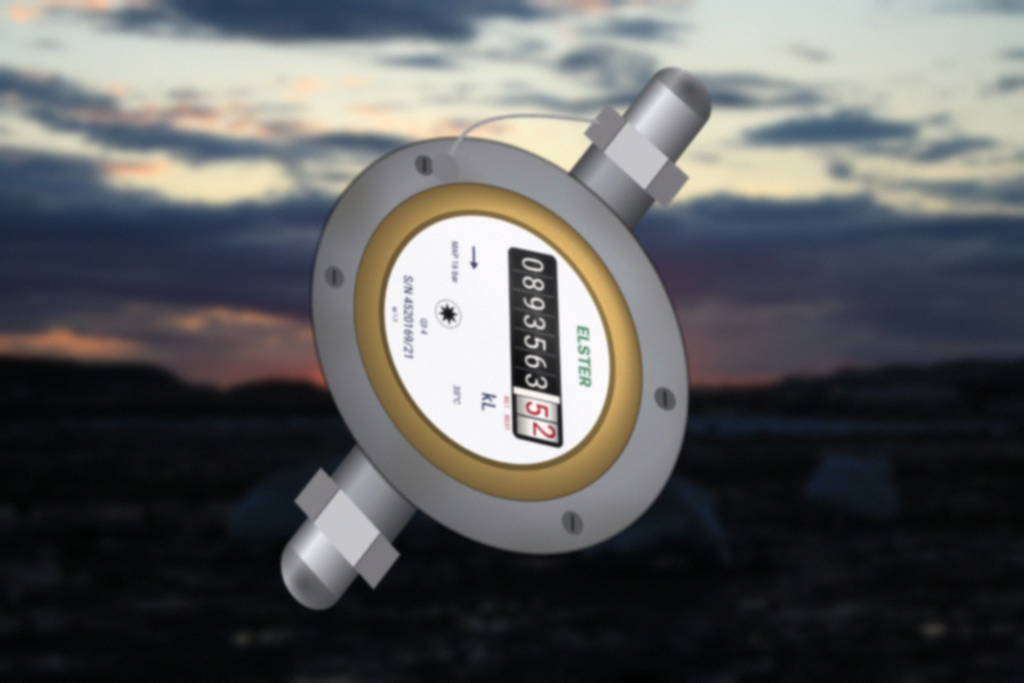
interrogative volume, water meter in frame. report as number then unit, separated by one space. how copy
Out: 893563.52 kL
